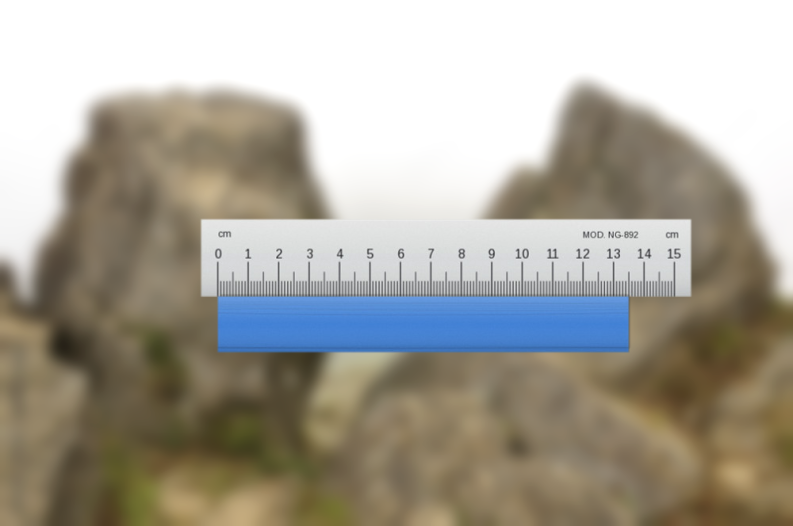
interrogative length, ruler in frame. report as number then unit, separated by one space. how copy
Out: 13.5 cm
